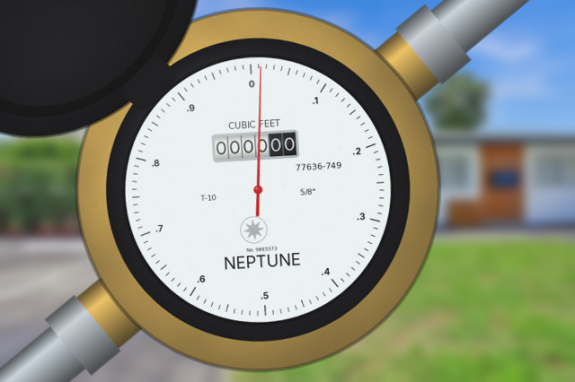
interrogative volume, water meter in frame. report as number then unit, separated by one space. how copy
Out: 0.01 ft³
